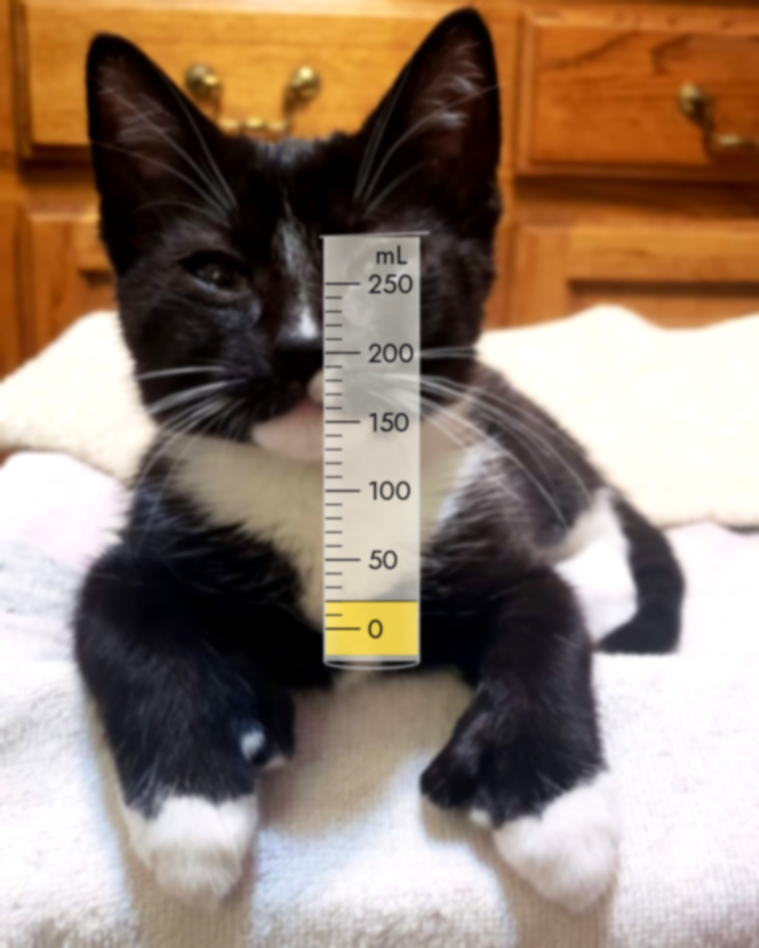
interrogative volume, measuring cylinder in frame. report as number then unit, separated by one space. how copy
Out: 20 mL
